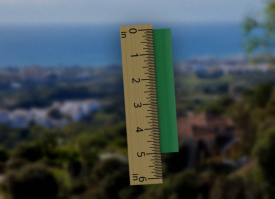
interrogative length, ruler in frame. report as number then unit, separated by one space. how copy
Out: 5 in
